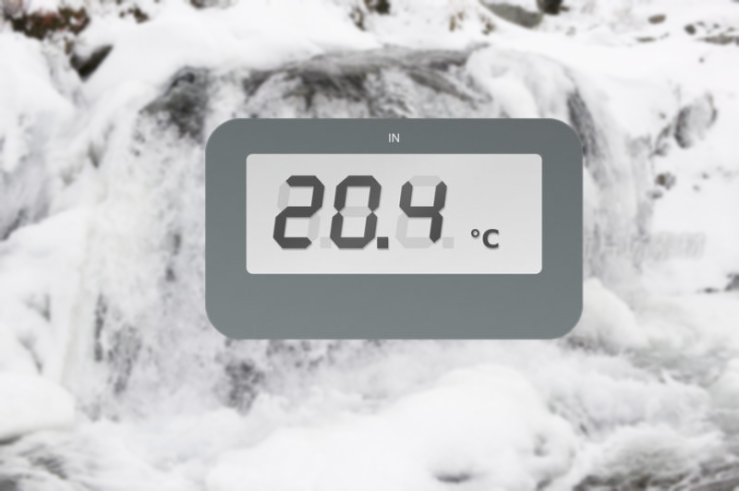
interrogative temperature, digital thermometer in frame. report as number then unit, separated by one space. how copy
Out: 20.4 °C
